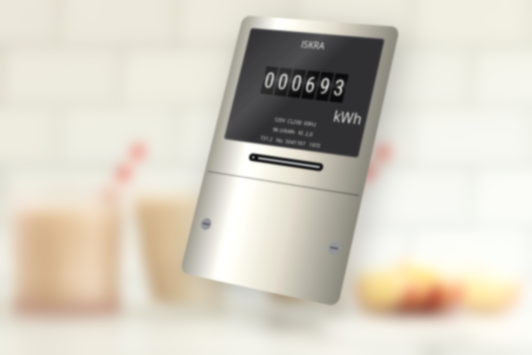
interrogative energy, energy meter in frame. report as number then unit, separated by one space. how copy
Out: 693 kWh
